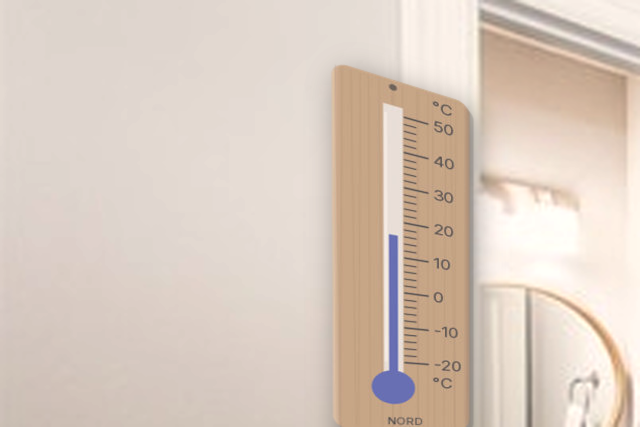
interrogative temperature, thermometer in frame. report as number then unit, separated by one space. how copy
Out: 16 °C
